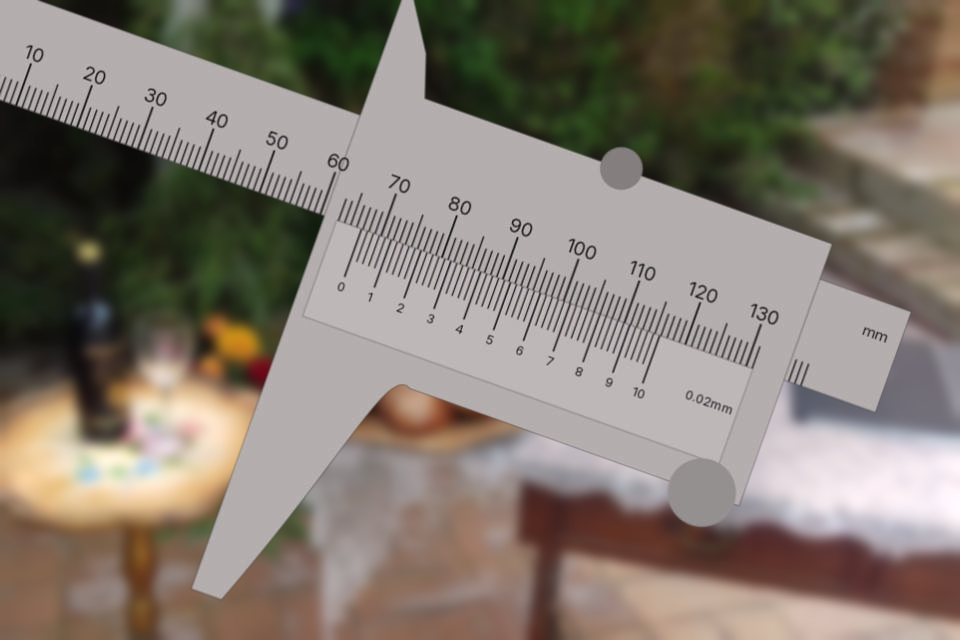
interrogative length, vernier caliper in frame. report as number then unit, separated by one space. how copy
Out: 66.8 mm
